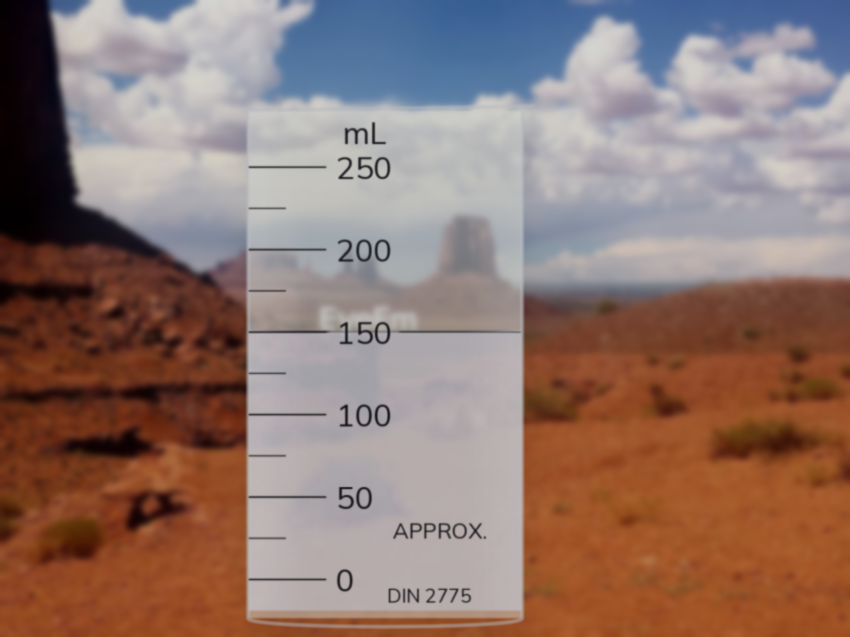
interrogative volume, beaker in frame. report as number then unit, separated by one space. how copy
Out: 150 mL
